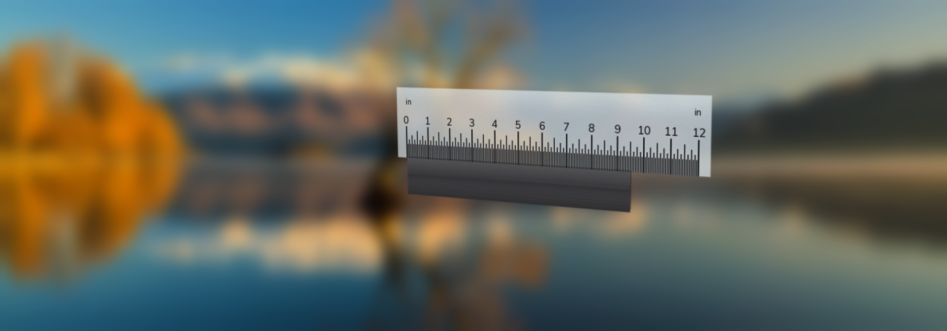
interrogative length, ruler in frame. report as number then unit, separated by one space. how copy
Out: 9.5 in
